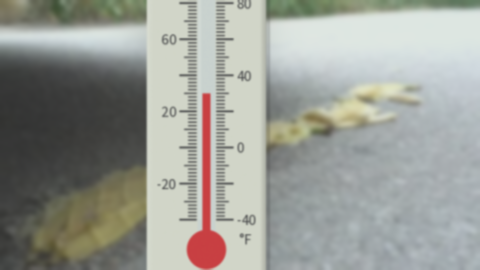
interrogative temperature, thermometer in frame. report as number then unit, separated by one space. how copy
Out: 30 °F
